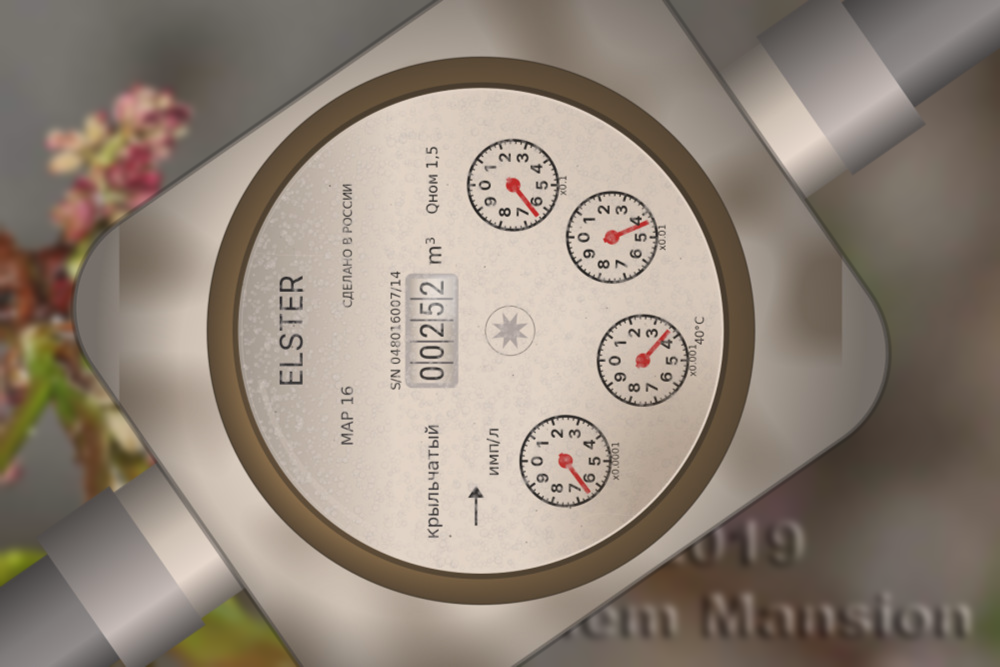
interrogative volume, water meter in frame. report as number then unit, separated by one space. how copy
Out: 252.6436 m³
